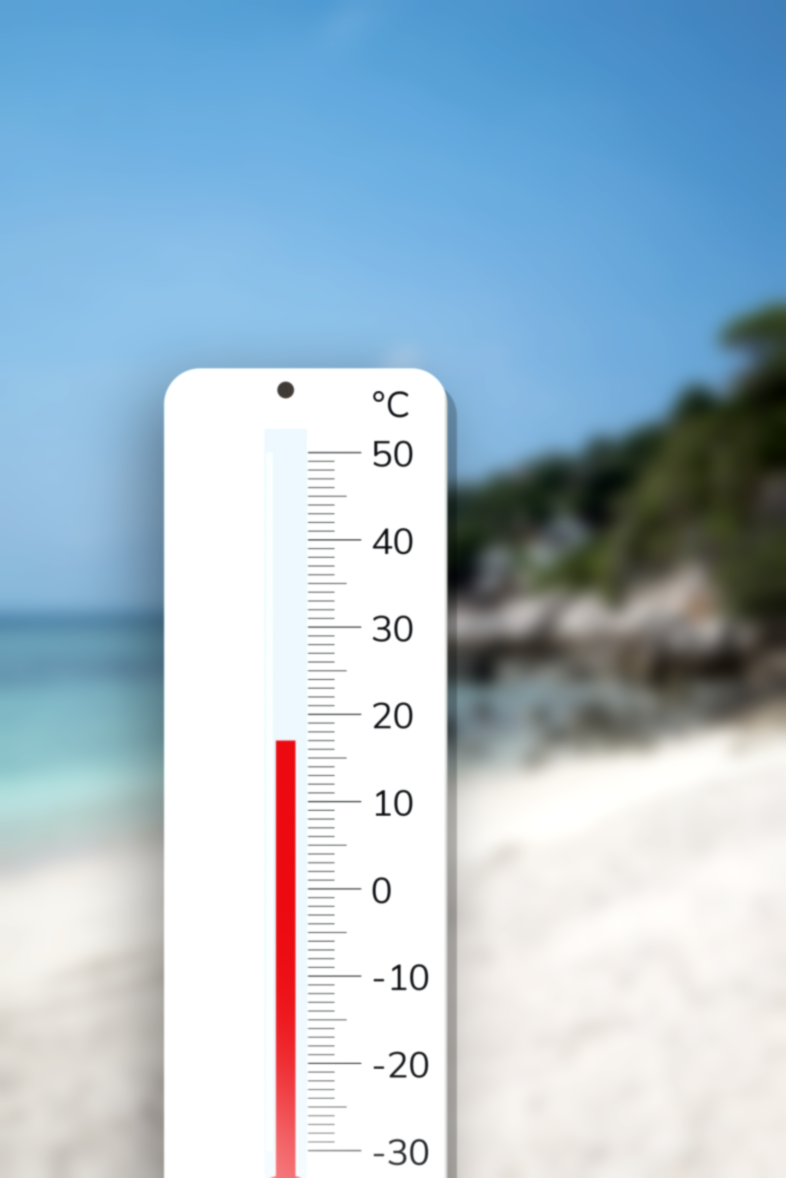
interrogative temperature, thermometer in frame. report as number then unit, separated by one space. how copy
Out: 17 °C
